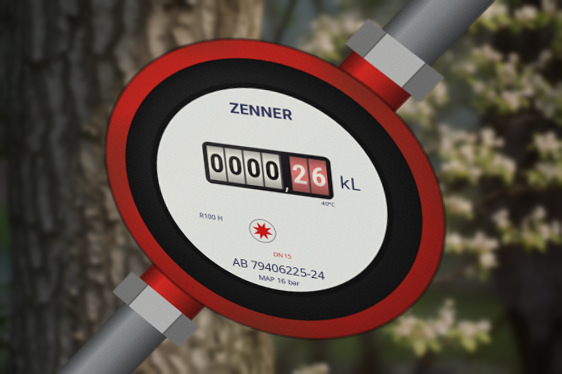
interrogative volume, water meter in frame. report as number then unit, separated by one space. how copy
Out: 0.26 kL
